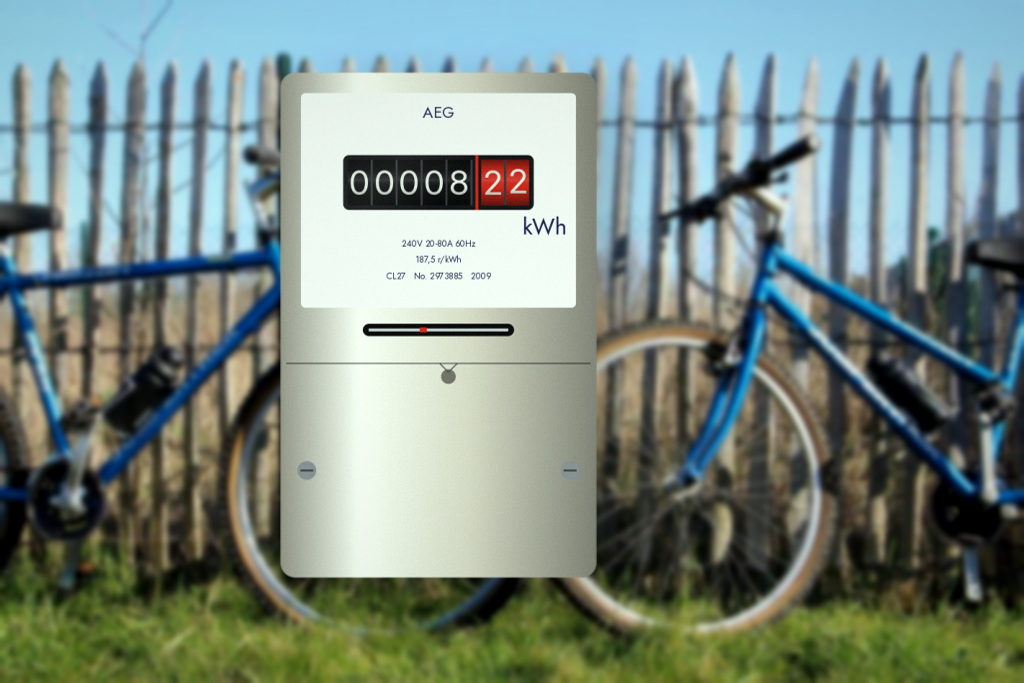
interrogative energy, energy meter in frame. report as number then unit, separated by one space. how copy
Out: 8.22 kWh
